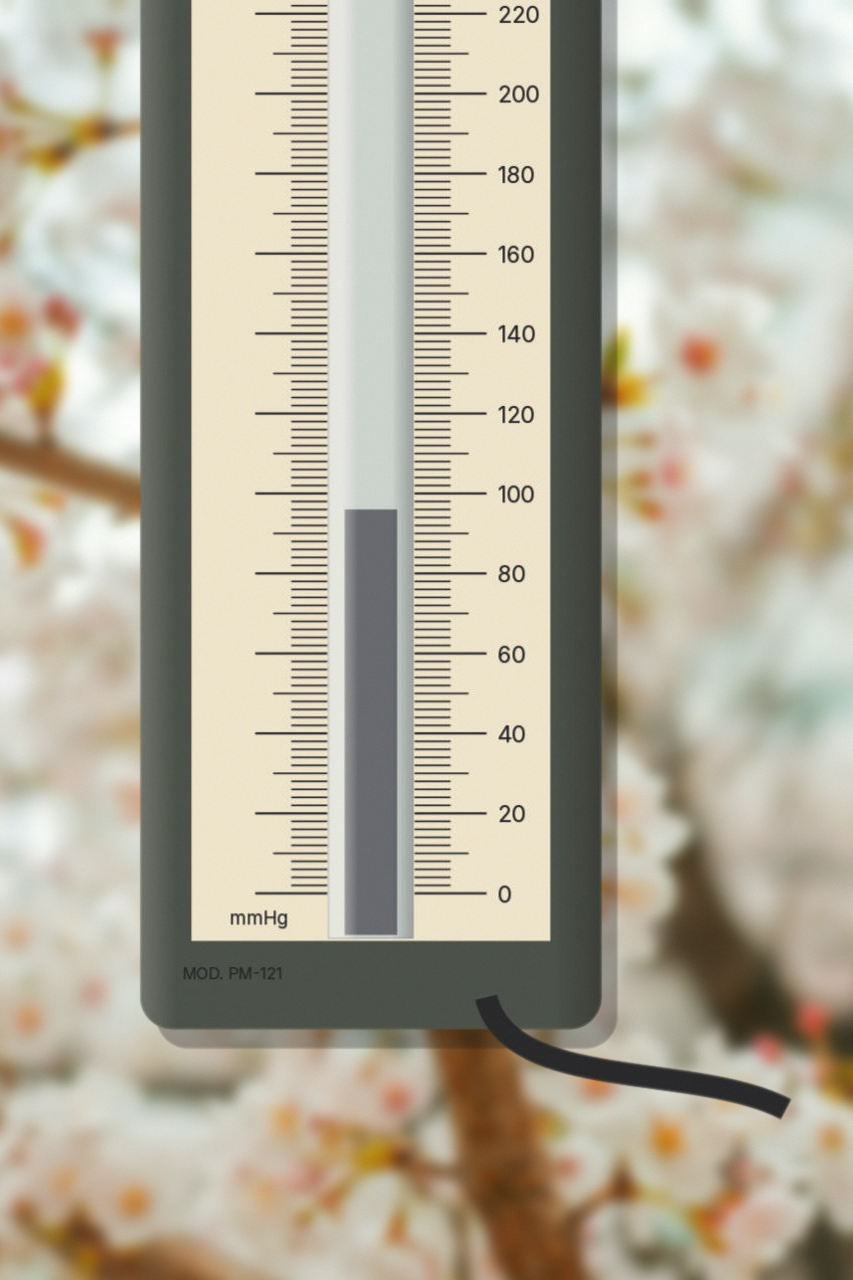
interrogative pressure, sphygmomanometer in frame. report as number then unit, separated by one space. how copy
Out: 96 mmHg
